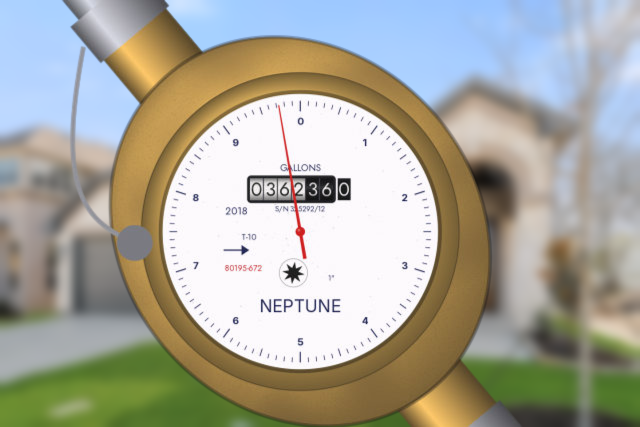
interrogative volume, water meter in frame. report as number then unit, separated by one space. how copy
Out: 362359.7 gal
